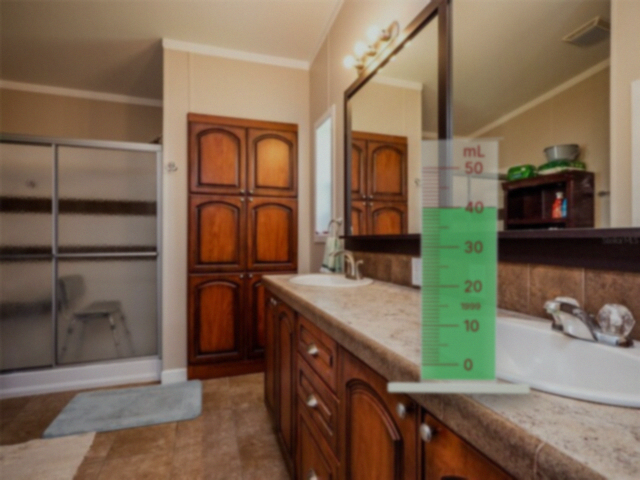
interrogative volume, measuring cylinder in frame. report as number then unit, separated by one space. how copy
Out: 40 mL
